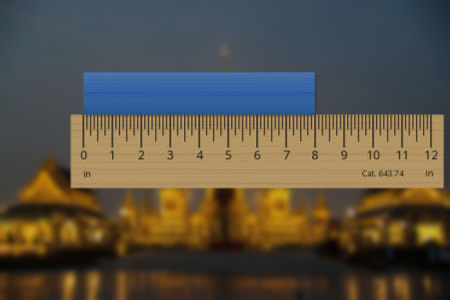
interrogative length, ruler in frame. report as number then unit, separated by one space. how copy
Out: 8 in
